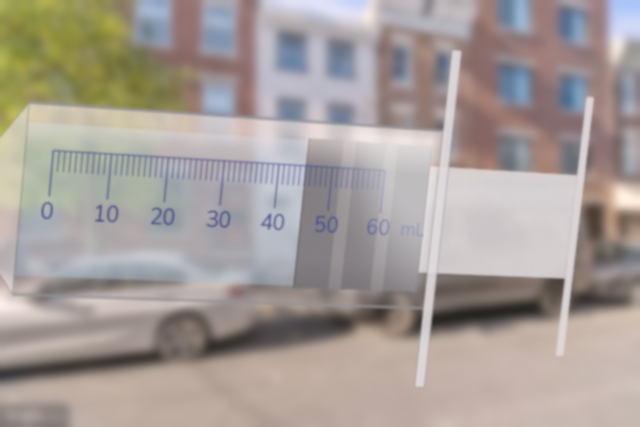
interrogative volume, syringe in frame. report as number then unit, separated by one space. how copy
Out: 45 mL
